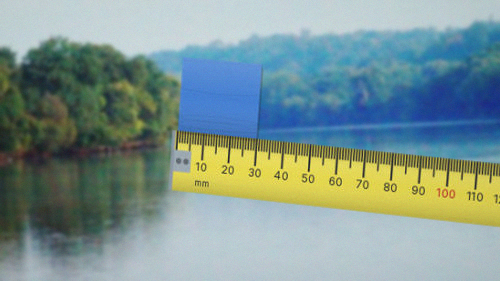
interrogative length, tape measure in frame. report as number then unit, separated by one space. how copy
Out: 30 mm
